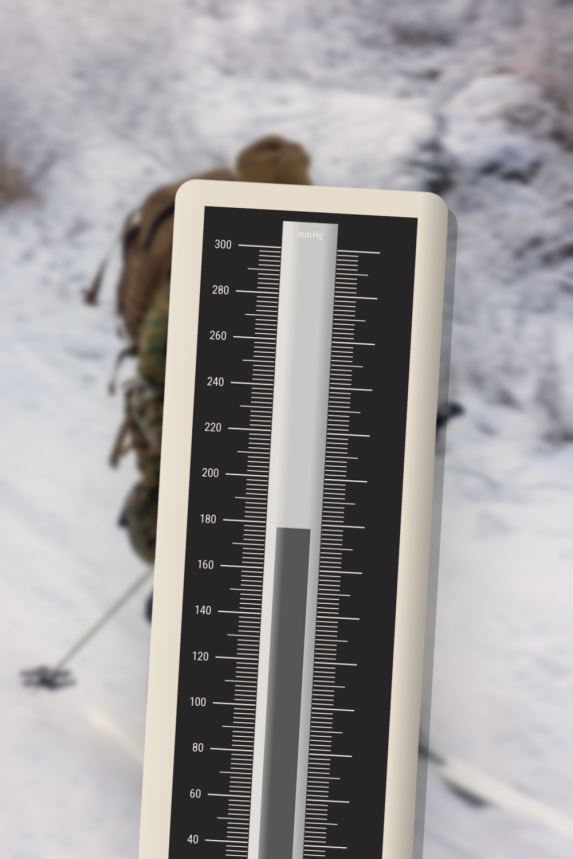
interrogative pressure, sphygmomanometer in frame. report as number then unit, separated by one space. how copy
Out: 178 mmHg
